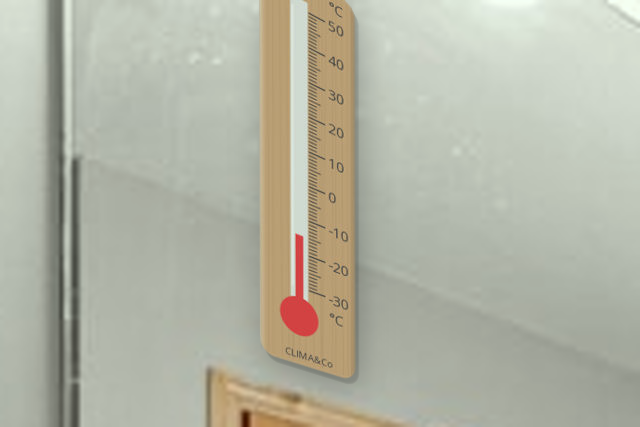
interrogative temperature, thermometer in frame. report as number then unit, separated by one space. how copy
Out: -15 °C
